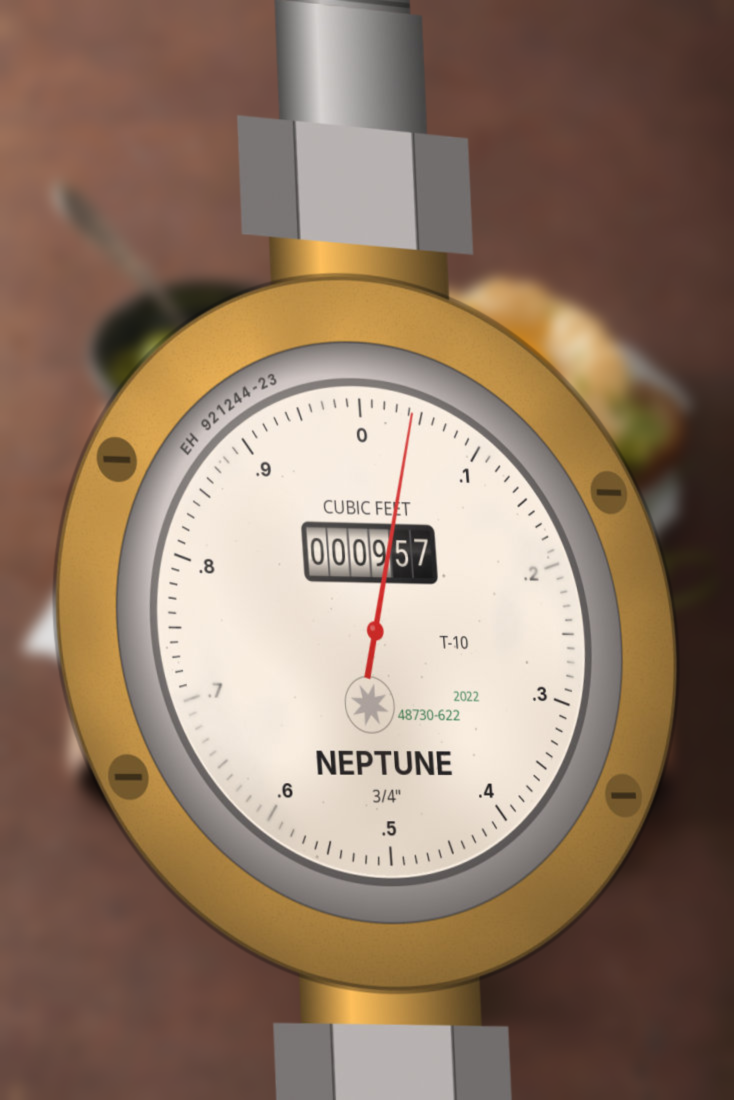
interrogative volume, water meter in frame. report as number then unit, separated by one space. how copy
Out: 957.04 ft³
